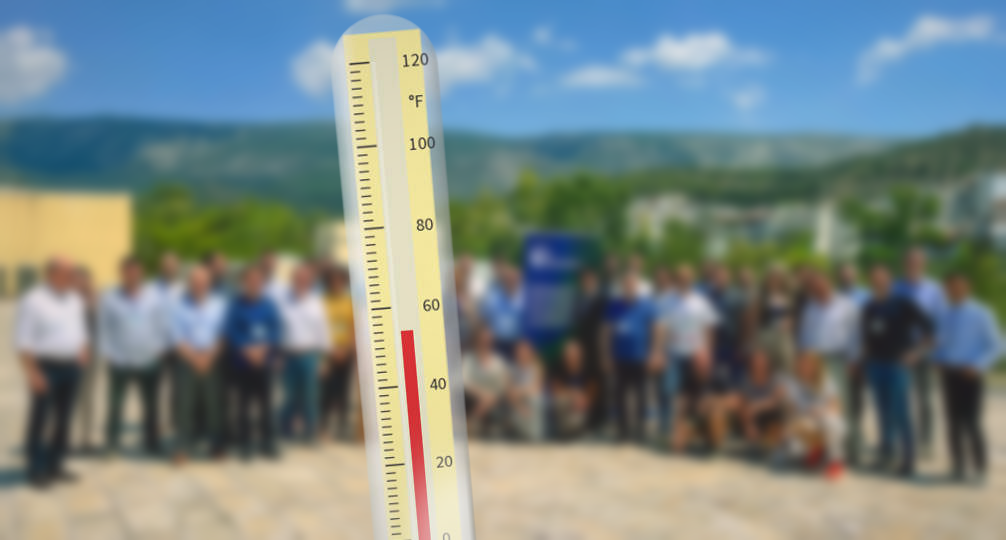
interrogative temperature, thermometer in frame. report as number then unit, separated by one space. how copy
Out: 54 °F
